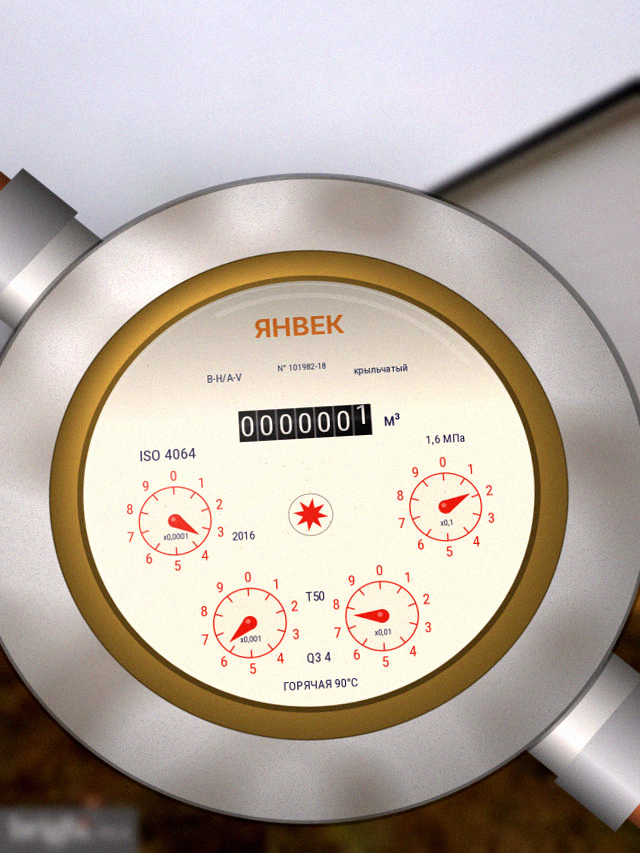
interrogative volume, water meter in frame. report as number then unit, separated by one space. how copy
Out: 1.1763 m³
